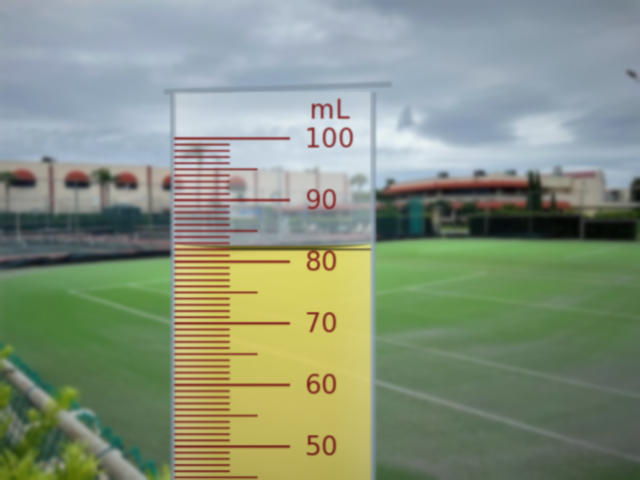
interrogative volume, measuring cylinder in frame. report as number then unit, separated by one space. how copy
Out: 82 mL
